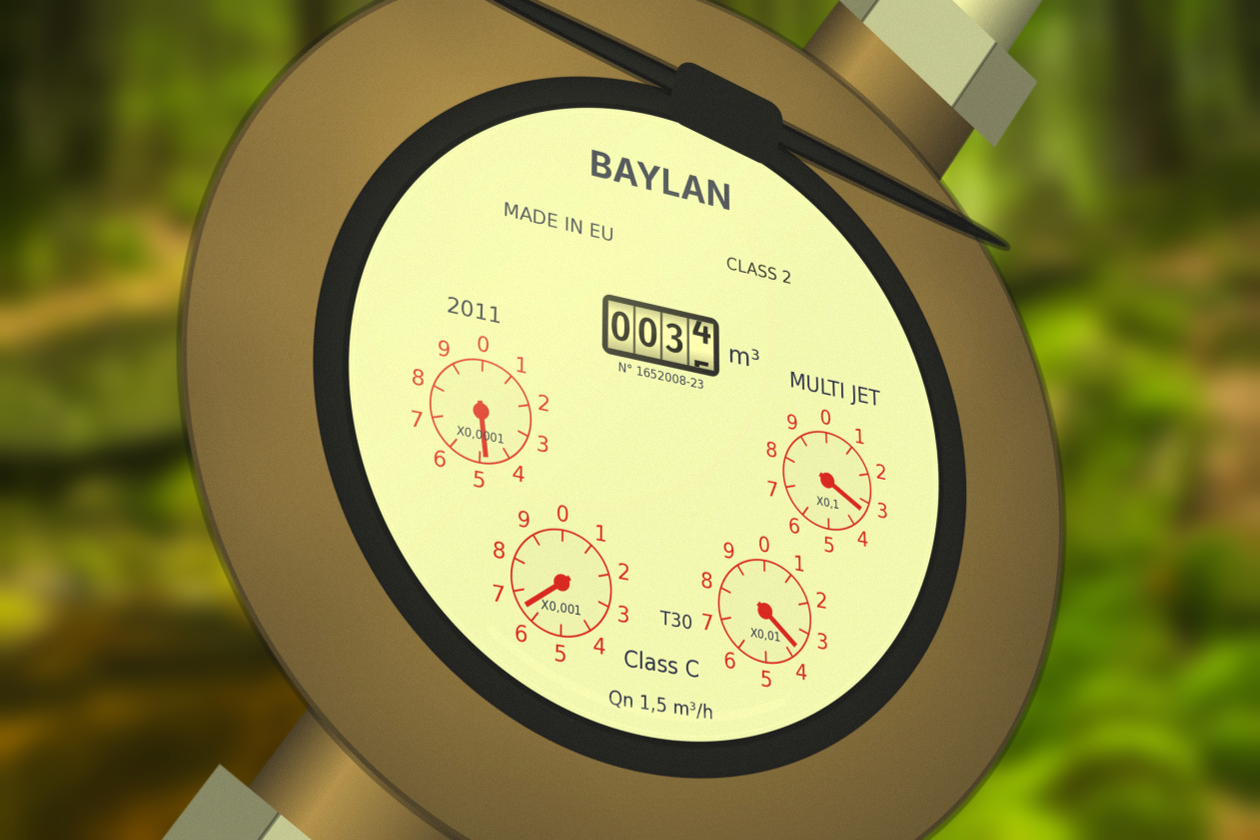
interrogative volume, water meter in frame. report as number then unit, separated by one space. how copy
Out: 34.3364 m³
